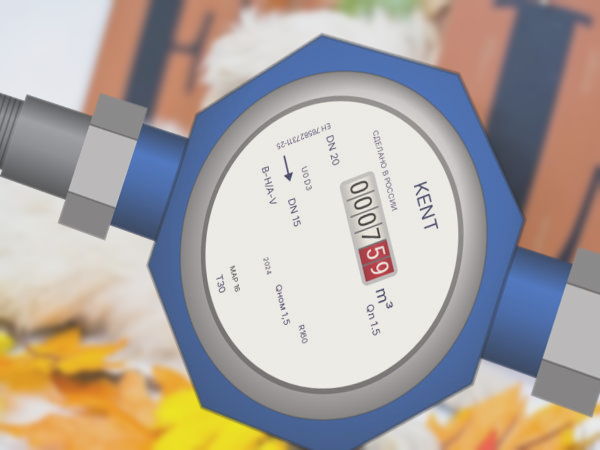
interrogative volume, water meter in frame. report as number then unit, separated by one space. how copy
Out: 7.59 m³
